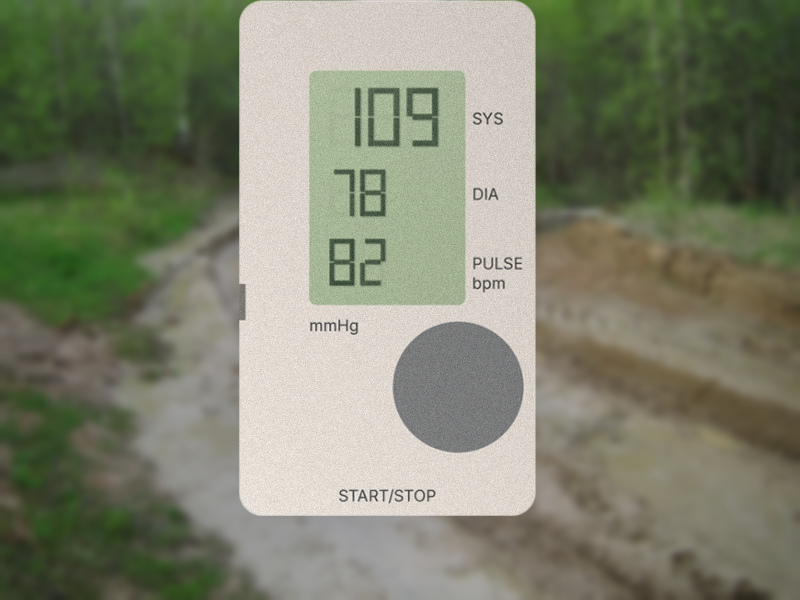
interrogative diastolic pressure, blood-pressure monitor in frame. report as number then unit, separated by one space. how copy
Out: 78 mmHg
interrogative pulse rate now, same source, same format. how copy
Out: 82 bpm
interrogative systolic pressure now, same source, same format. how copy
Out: 109 mmHg
